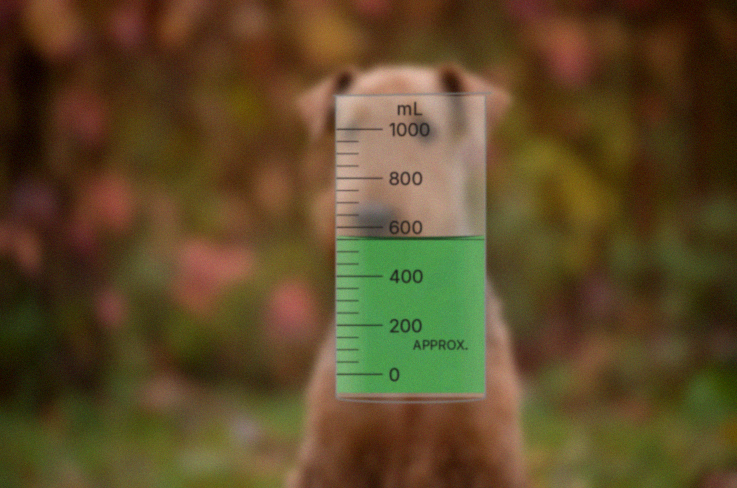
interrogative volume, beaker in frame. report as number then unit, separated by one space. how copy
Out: 550 mL
